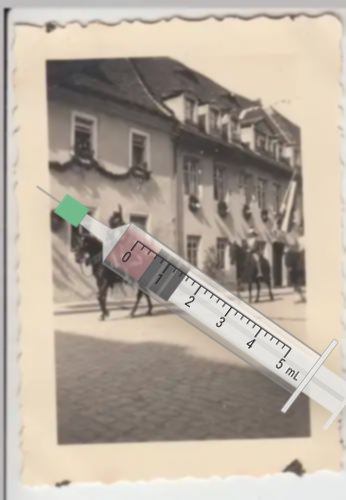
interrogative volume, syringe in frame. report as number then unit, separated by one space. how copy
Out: 0.6 mL
